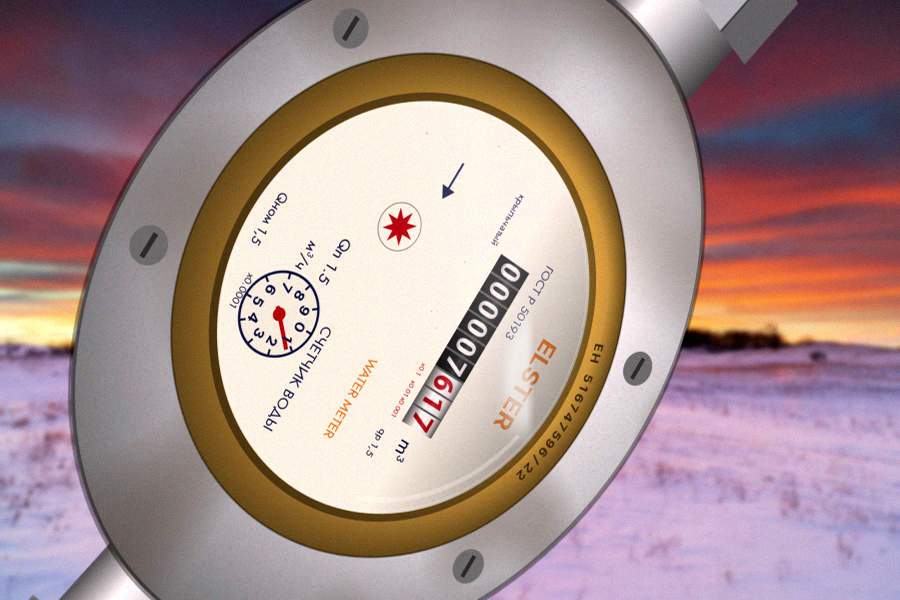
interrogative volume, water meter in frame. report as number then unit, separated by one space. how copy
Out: 7.6171 m³
